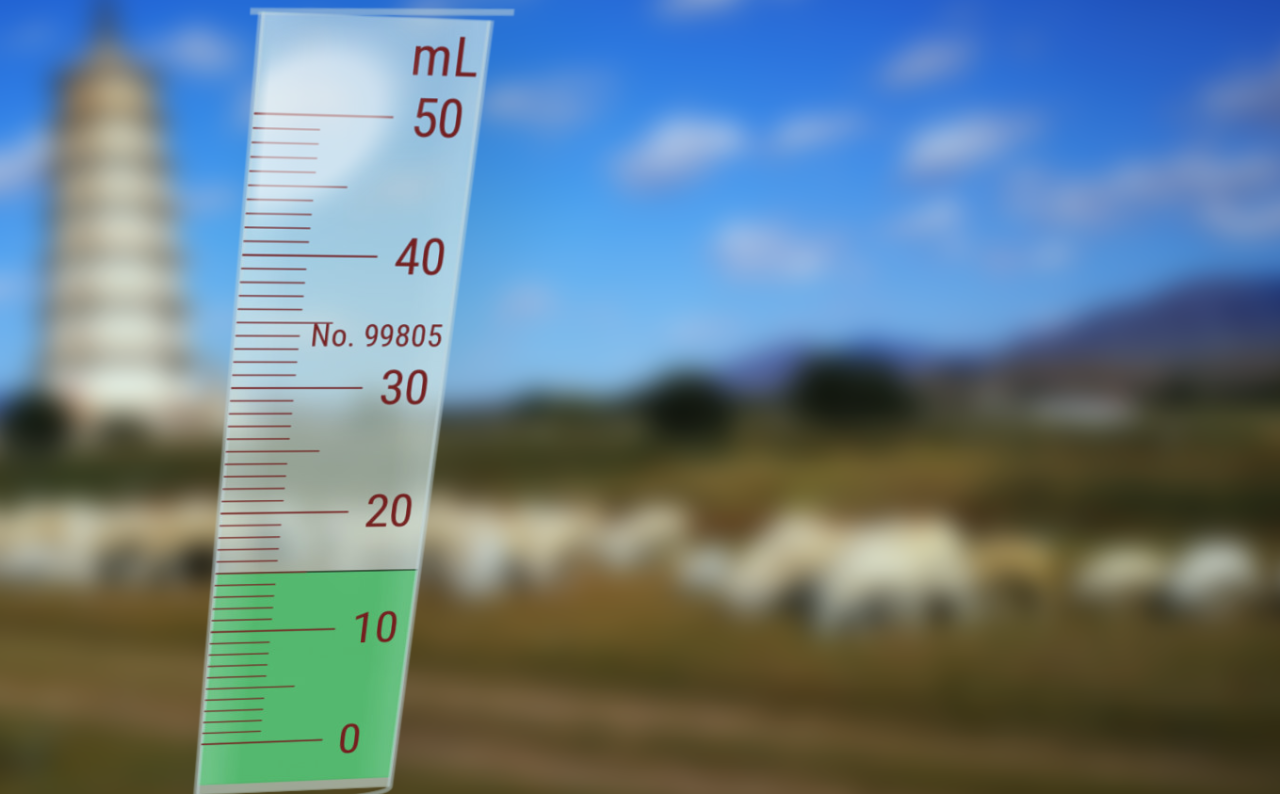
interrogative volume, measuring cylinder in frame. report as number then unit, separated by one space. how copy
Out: 15 mL
